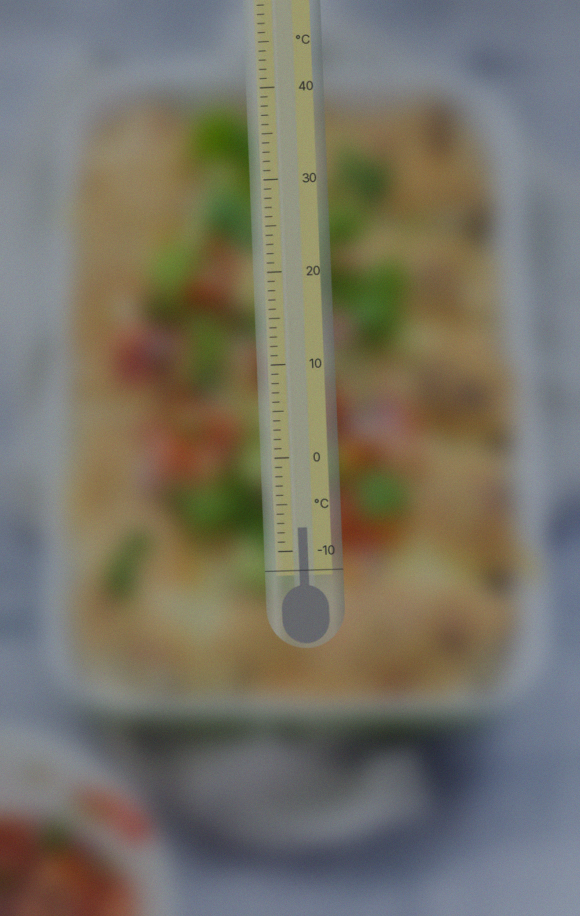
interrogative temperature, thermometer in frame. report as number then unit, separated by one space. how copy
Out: -7.5 °C
